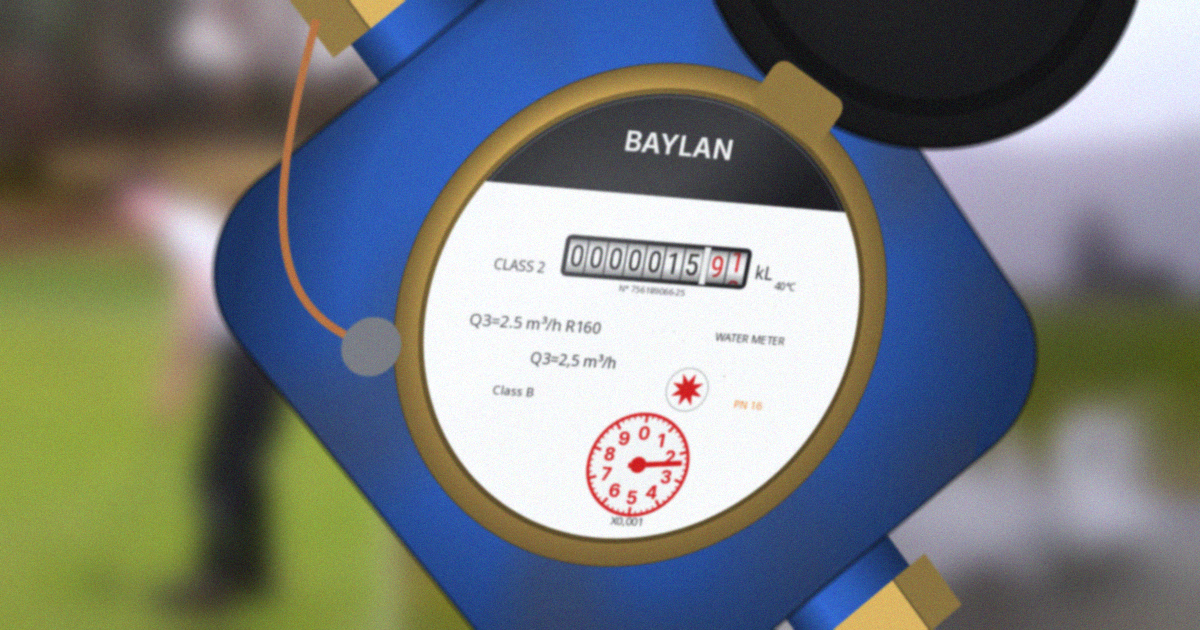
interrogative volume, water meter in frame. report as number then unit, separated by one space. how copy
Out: 15.912 kL
